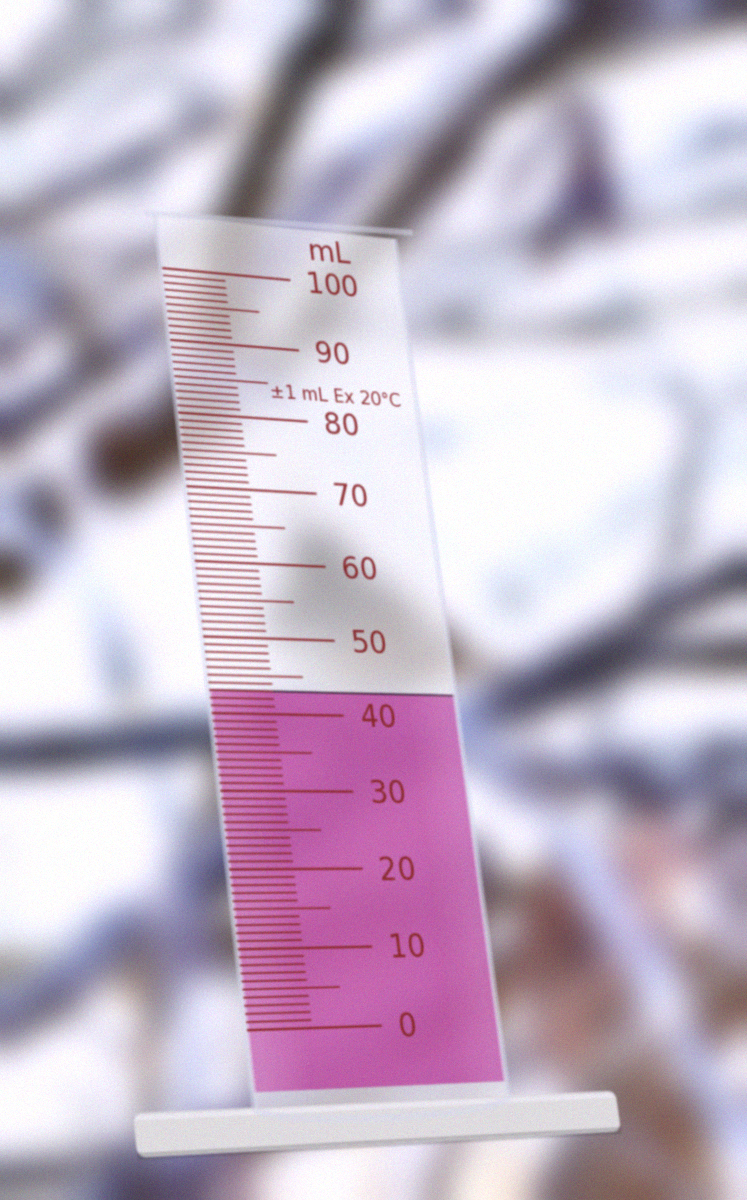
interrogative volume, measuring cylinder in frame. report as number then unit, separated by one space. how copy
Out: 43 mL
